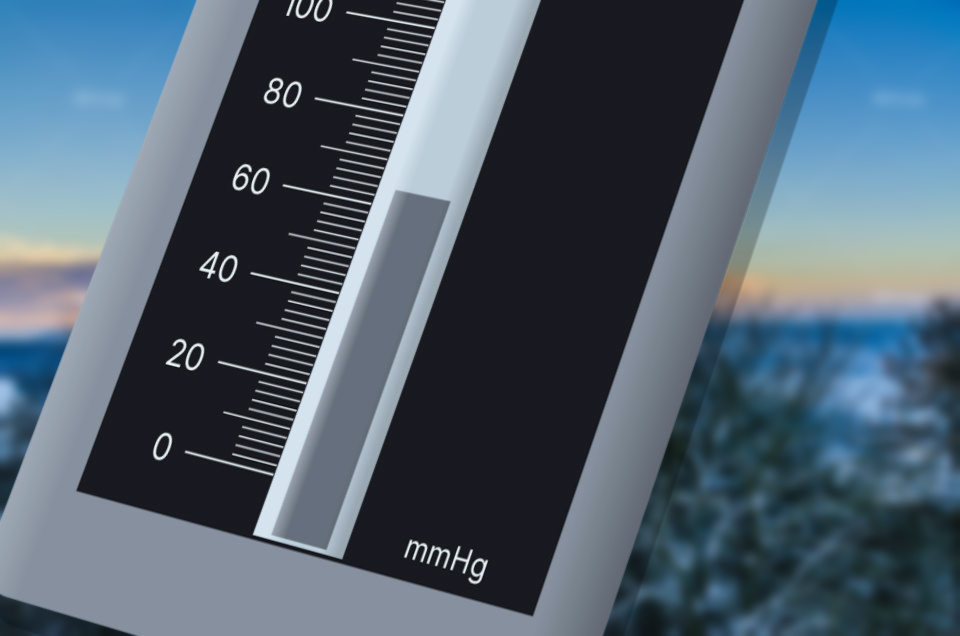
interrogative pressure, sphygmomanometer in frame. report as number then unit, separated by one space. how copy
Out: 64 mmHg
